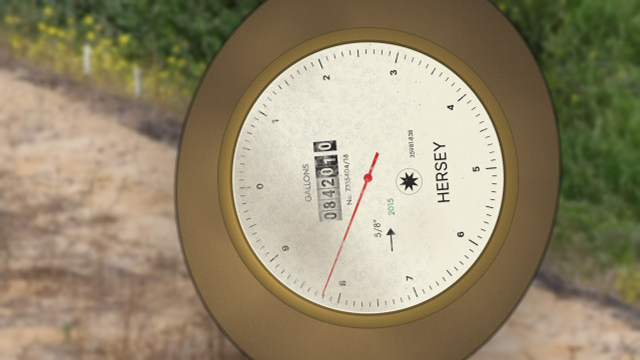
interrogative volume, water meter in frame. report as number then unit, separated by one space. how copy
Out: 842008.2 gal
